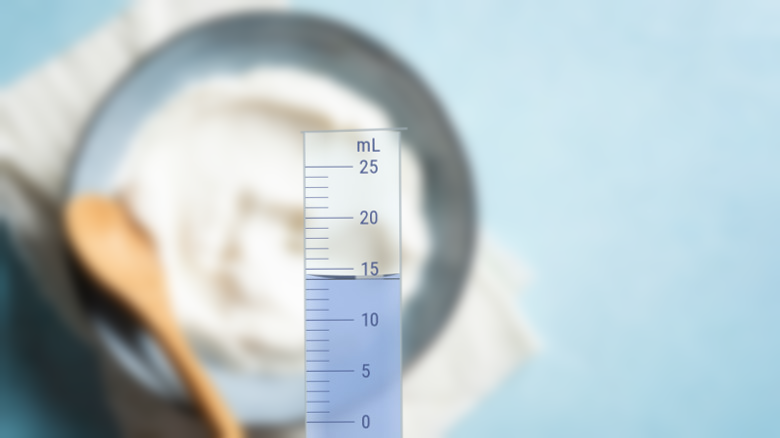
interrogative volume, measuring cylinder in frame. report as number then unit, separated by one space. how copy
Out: 14 mL
